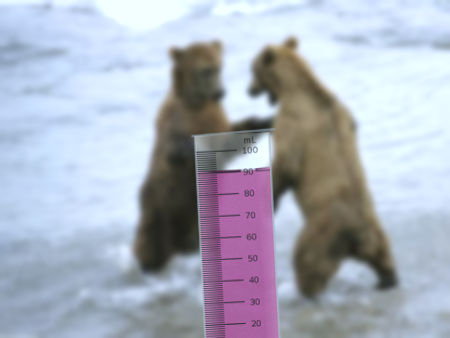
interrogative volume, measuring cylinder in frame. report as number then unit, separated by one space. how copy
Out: 90 mL
